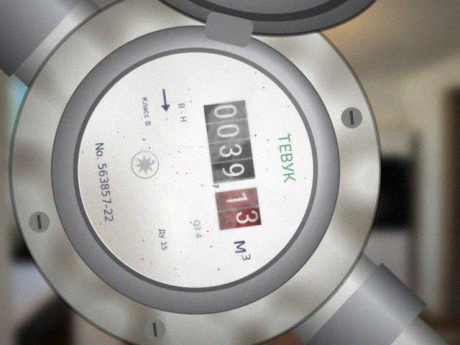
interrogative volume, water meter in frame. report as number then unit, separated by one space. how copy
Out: 39.13 m³
